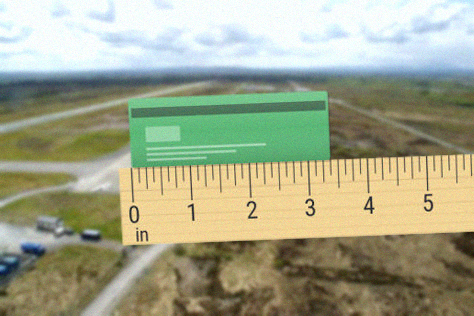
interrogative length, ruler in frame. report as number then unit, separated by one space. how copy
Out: 3.375 in
